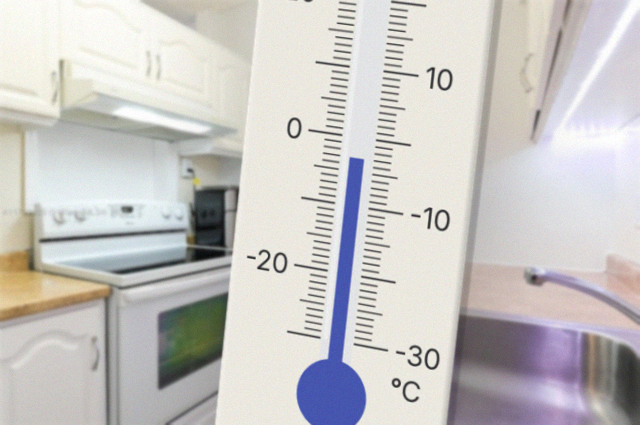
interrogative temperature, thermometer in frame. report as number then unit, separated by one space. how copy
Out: -3 °C
